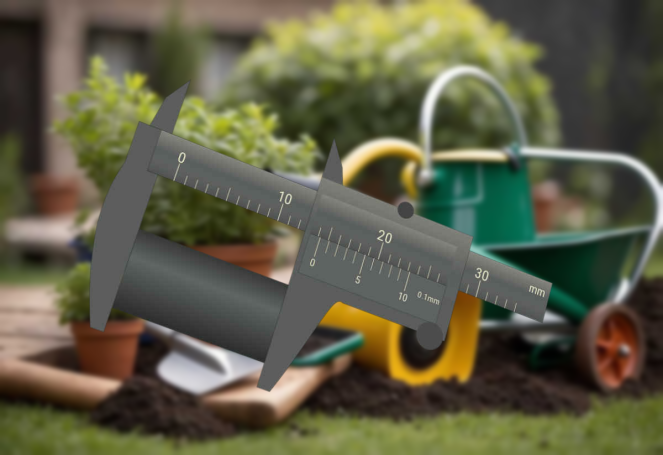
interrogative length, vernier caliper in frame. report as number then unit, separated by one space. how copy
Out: 14.2 mm
